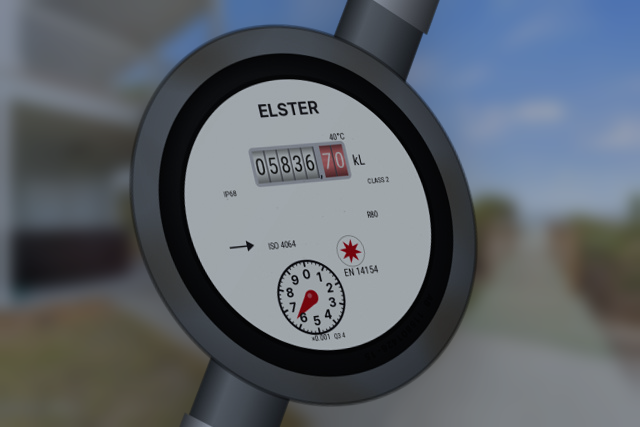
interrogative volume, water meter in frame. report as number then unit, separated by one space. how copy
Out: 5836.706 kL
